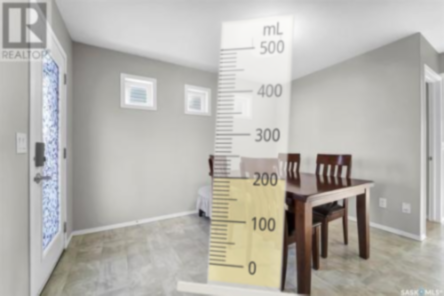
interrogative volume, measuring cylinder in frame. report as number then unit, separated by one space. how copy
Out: 200 mL
